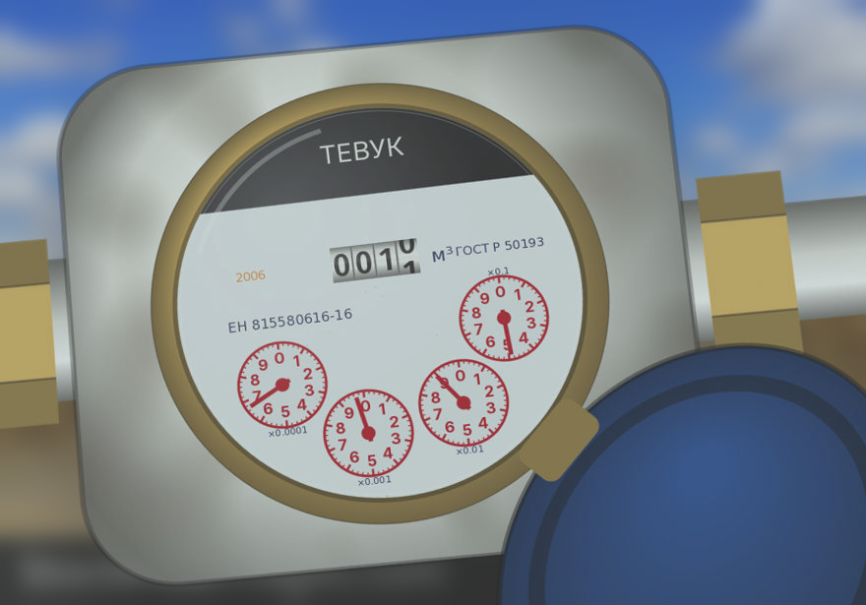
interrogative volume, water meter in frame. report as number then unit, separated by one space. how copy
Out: 10.4896 m³
